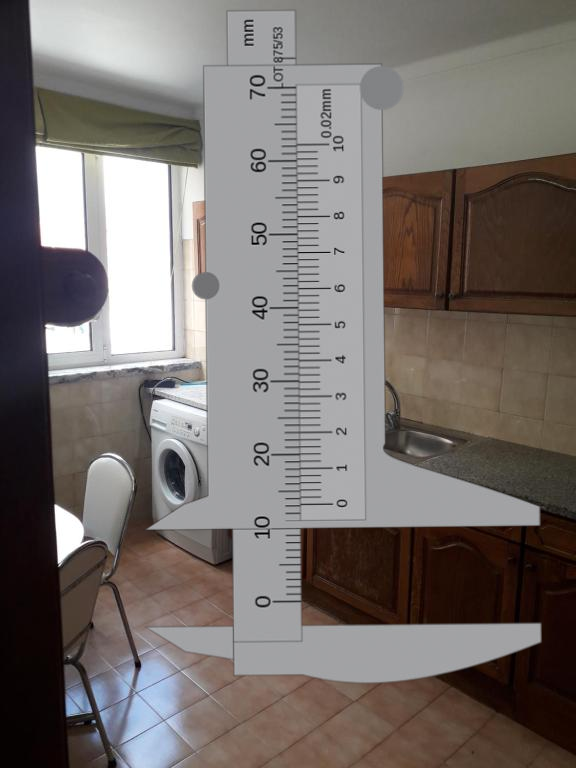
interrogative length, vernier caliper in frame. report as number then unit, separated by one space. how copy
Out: 13.2 mm
